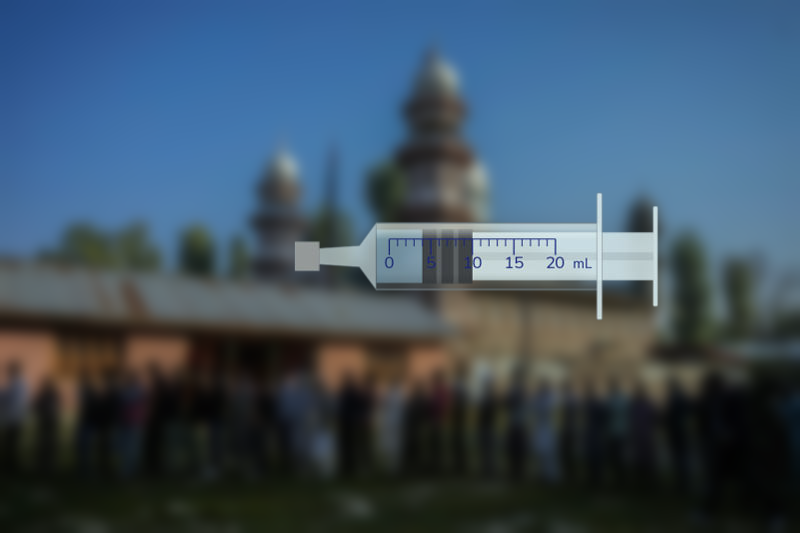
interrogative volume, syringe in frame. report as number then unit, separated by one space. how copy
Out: 4 mL
